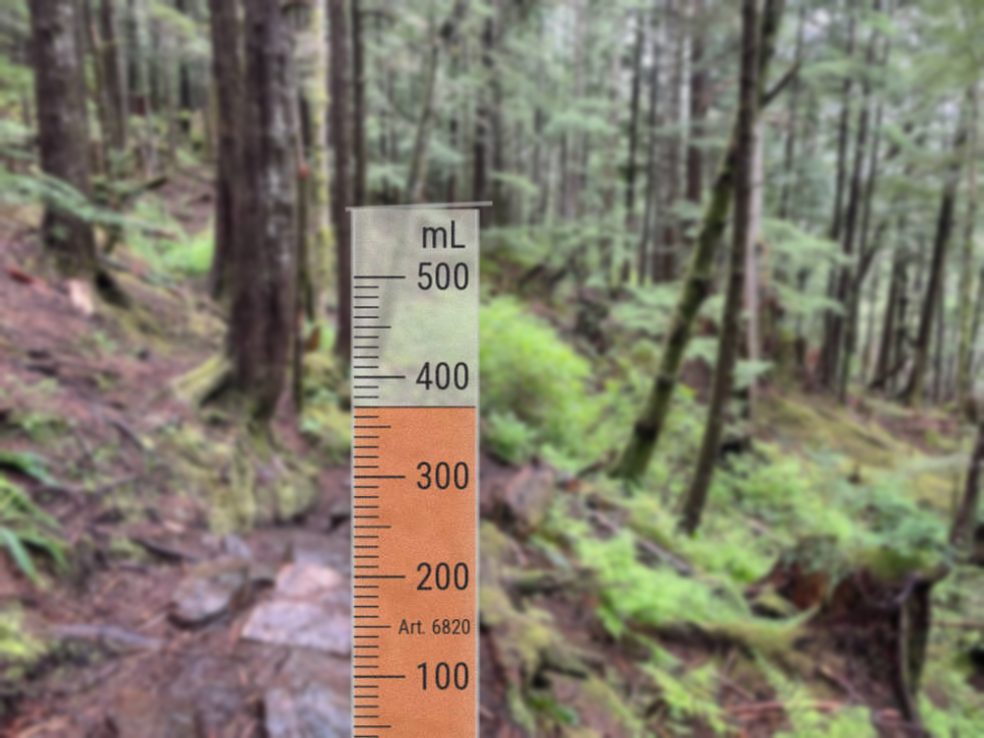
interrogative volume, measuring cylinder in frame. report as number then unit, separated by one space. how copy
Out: 370 mL
